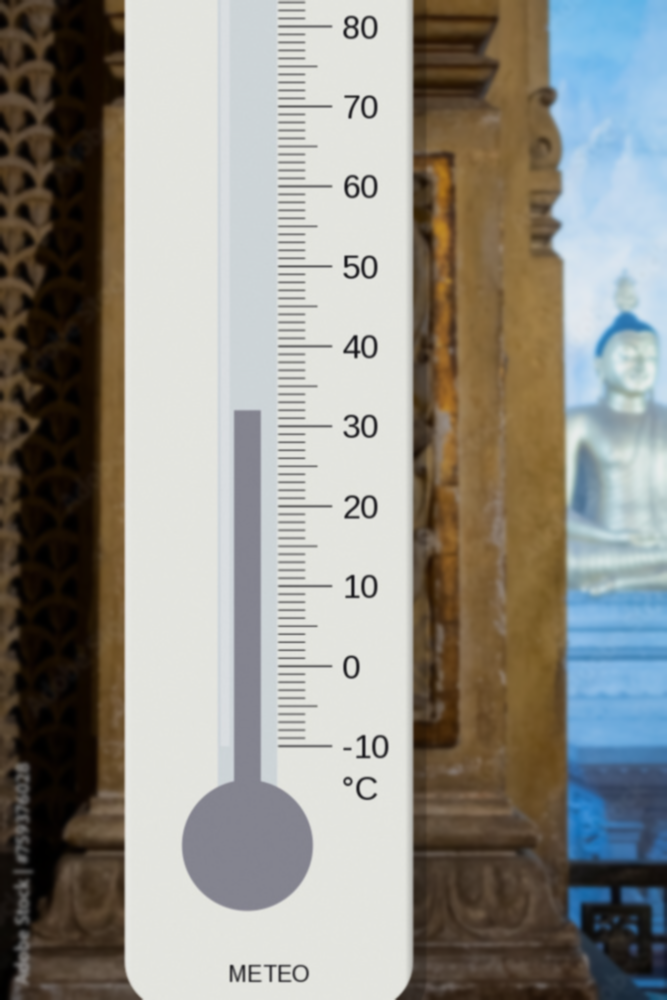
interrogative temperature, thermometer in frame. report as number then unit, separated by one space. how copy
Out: 32 °C
